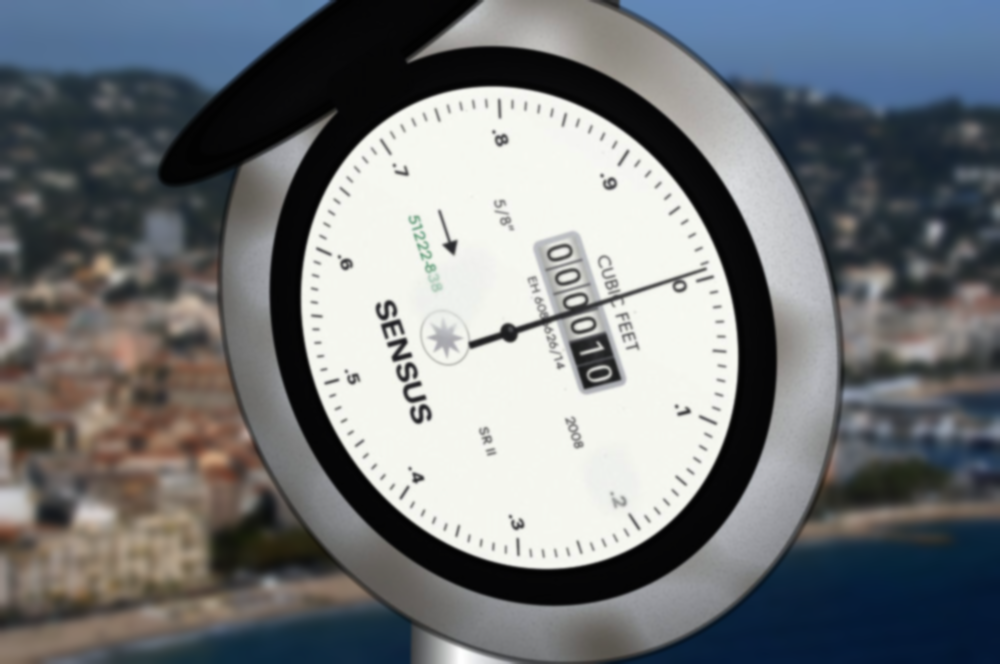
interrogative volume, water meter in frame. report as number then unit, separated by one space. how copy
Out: 9.99 ft³
